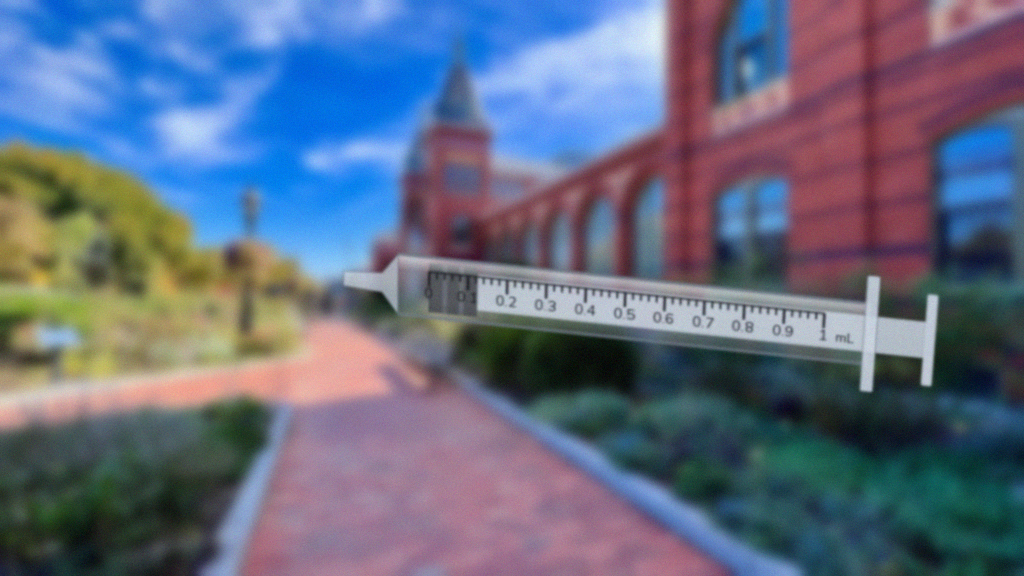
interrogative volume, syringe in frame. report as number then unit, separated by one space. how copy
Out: 0 mL
